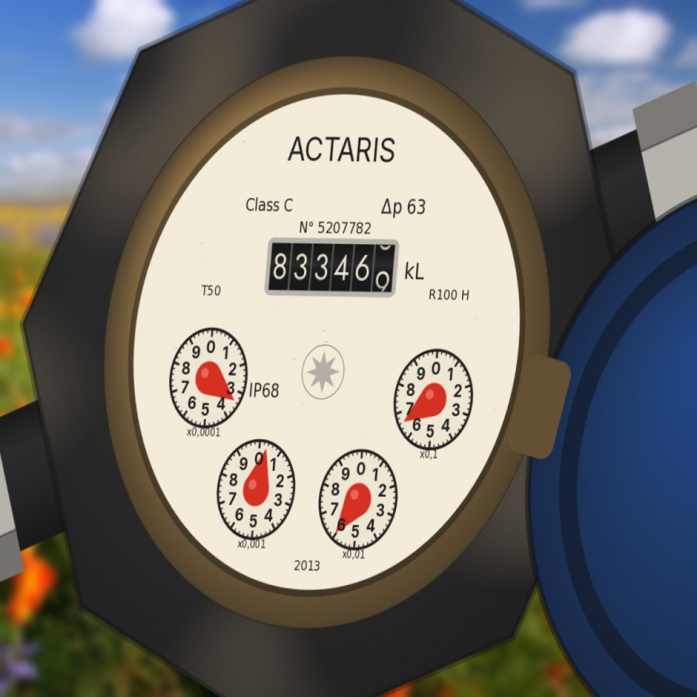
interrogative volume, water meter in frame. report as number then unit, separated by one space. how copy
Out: 833468.6603 kL
